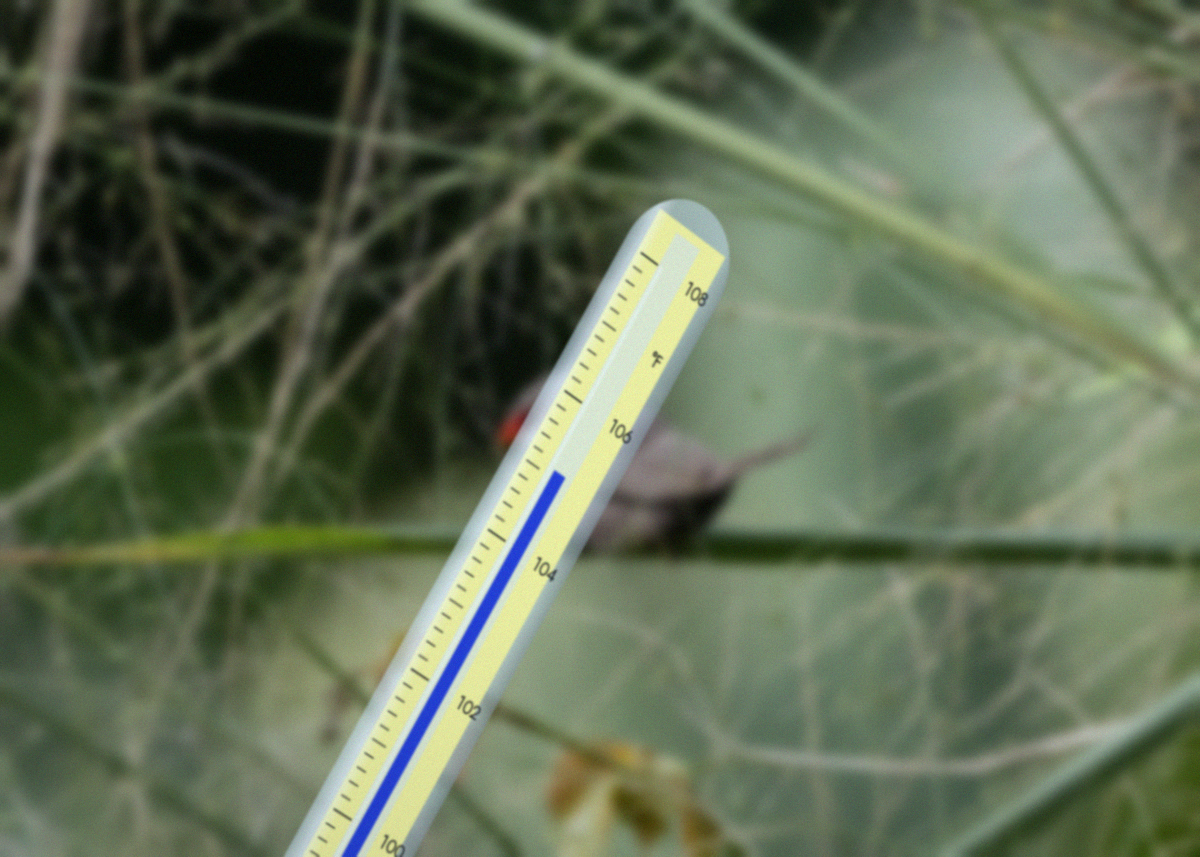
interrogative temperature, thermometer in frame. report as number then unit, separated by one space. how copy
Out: 105.1 °F
